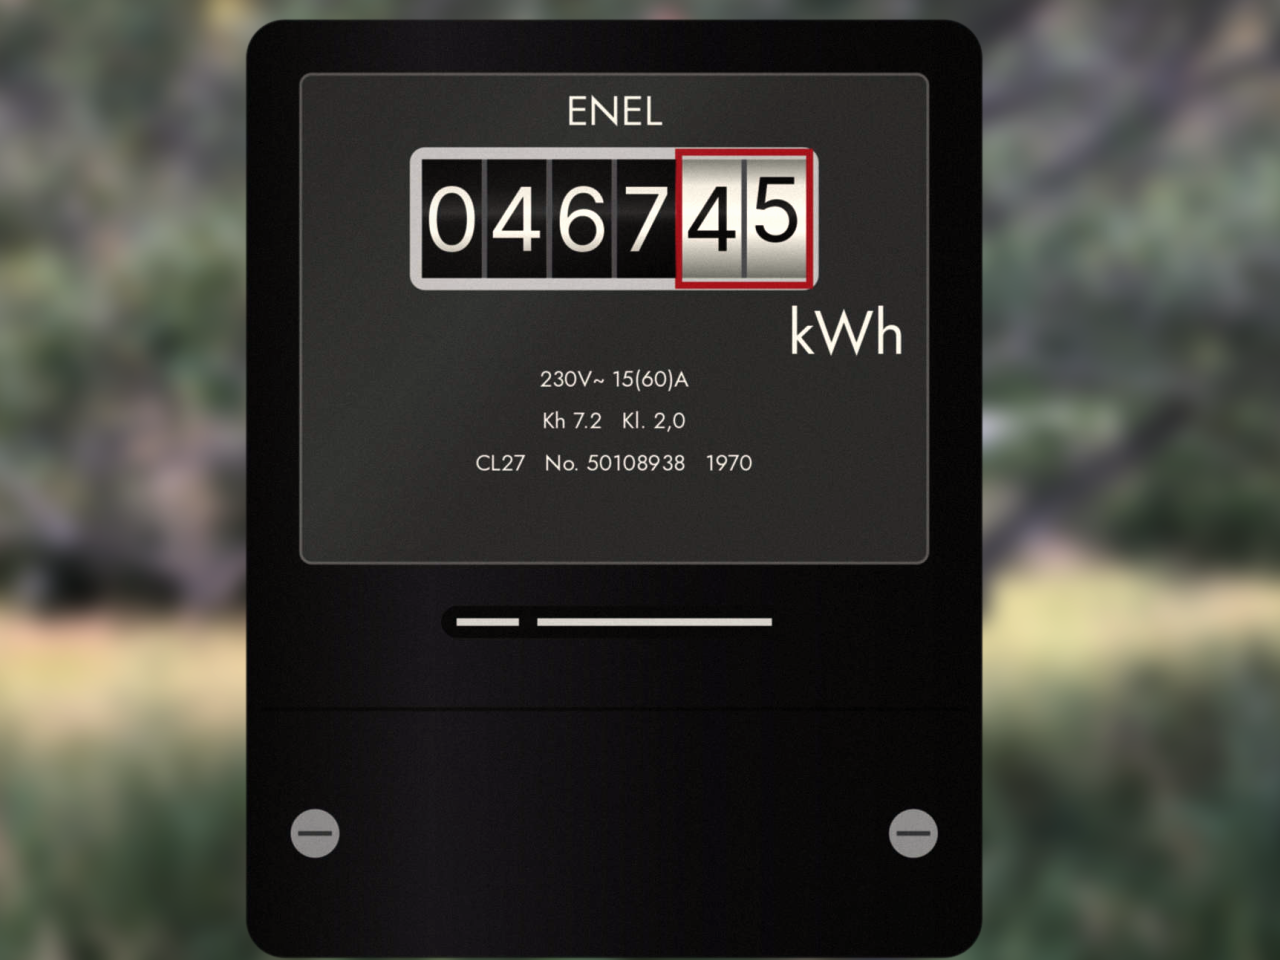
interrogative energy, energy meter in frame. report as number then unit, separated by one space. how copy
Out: 467.45 kWh
